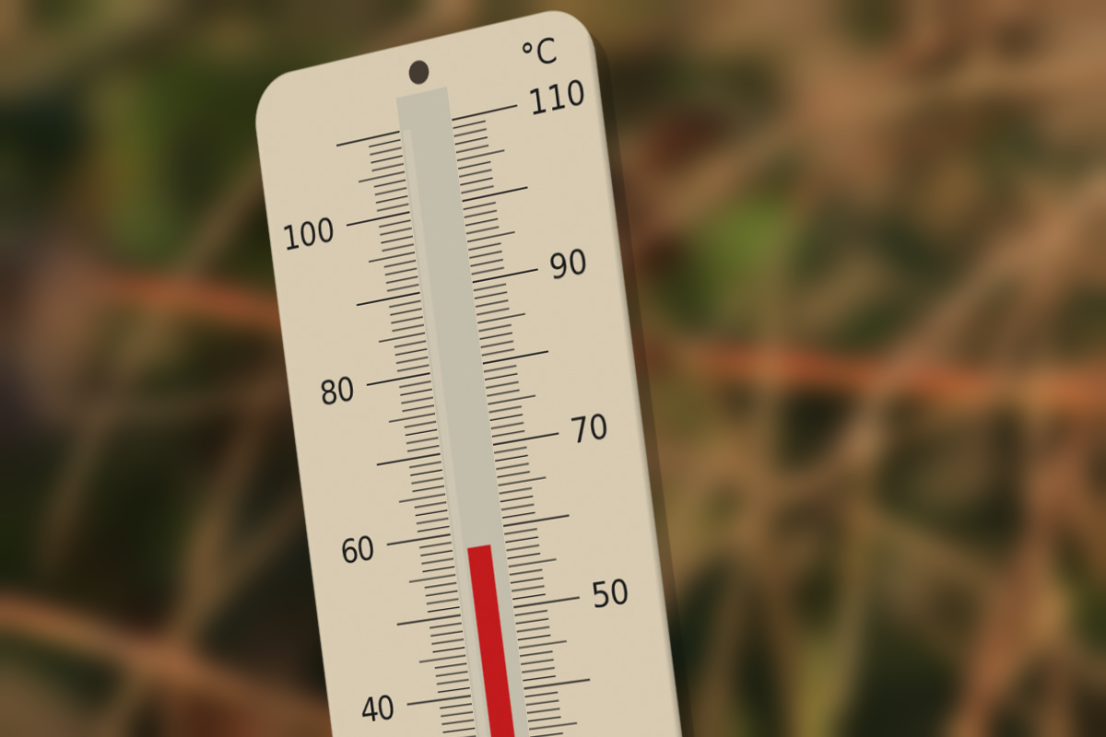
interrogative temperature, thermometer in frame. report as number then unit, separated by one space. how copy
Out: 58 °C
